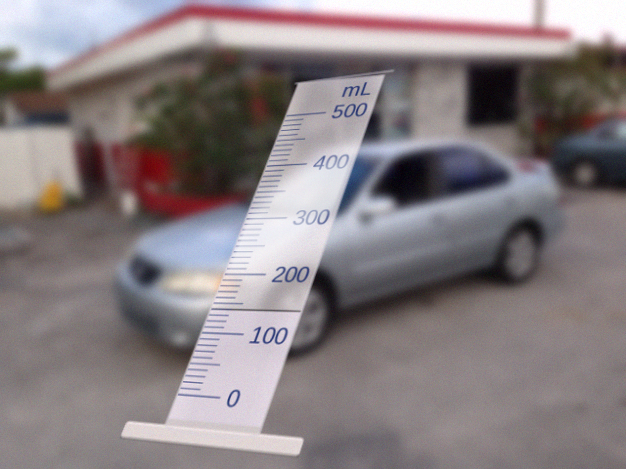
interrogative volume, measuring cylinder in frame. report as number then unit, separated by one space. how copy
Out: 140 mL
